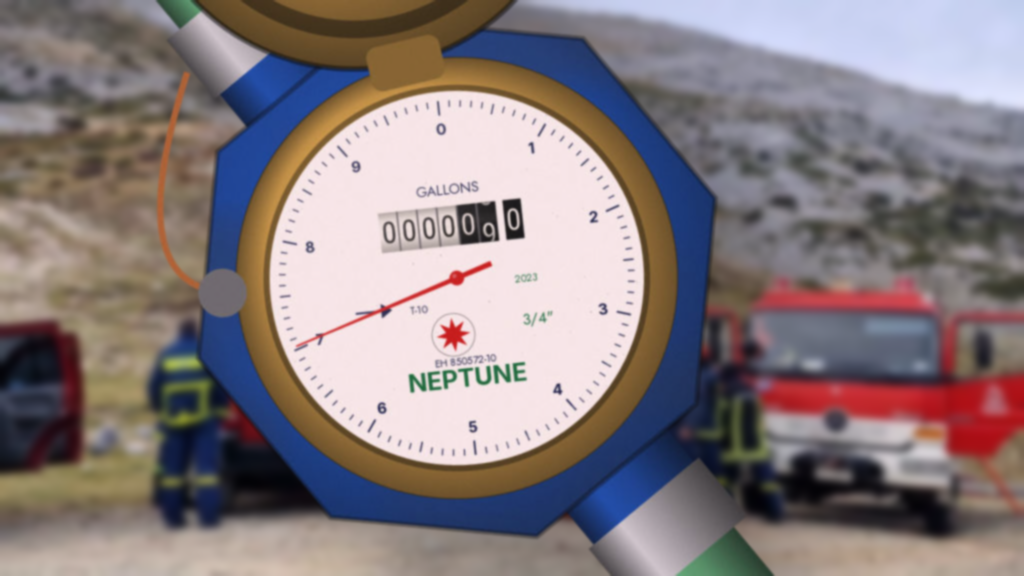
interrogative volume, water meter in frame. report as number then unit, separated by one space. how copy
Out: 87.0 gal
